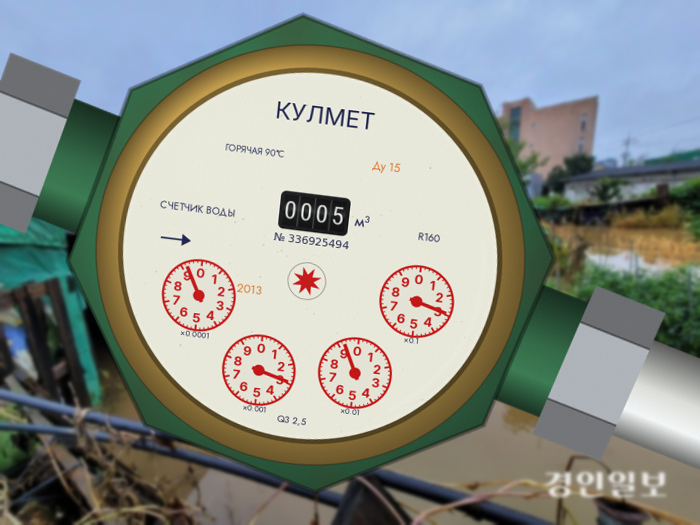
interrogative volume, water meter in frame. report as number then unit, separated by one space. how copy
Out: 5.2929 m³
